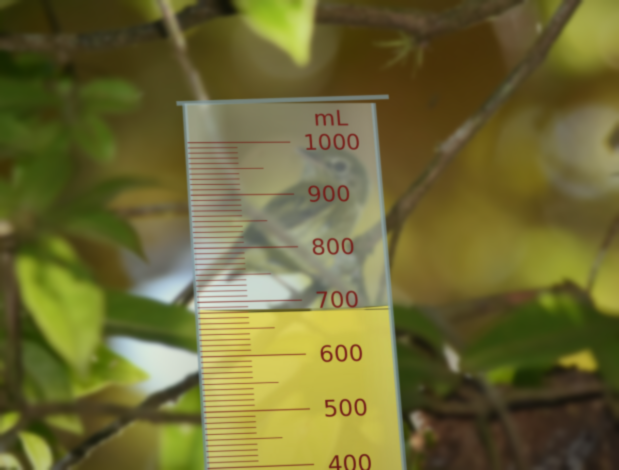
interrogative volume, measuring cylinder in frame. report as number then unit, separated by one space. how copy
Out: 680 mL
